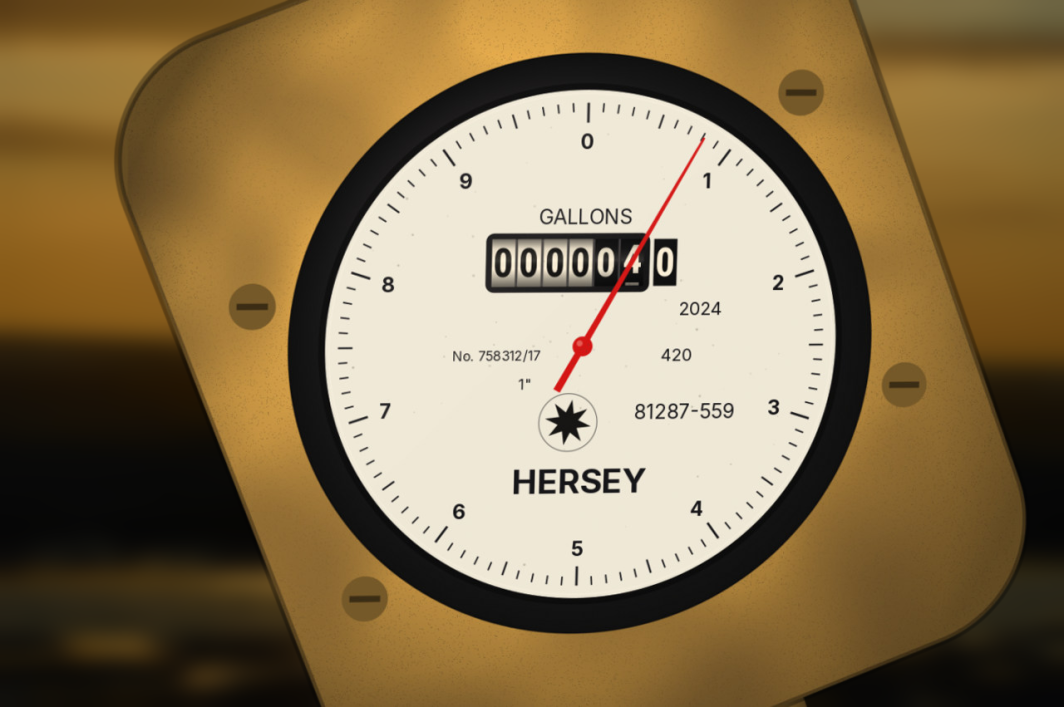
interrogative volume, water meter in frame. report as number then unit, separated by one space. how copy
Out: 40.8 gal
